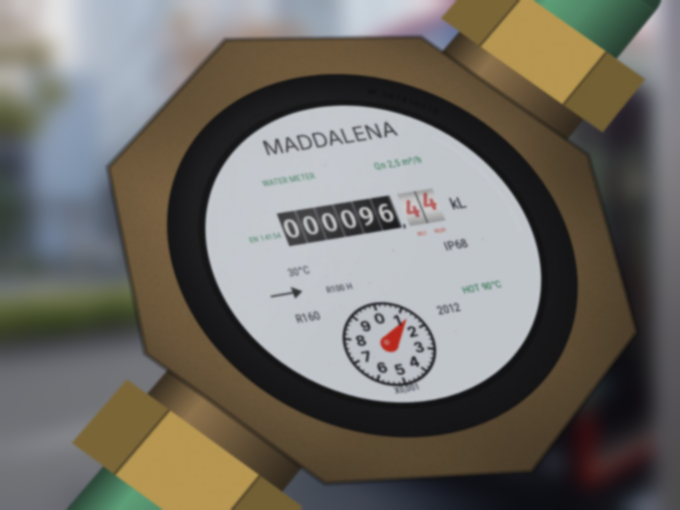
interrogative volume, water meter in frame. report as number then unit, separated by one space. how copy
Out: 96.441 kL
